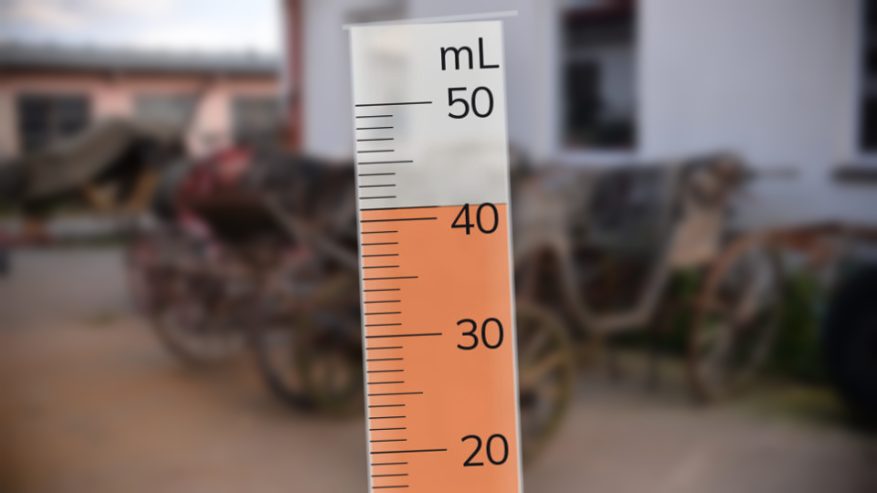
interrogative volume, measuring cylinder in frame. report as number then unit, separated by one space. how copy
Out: 41 mL
